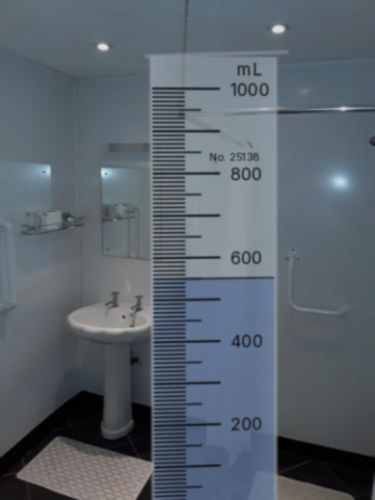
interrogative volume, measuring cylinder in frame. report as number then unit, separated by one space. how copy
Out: 550 mL
